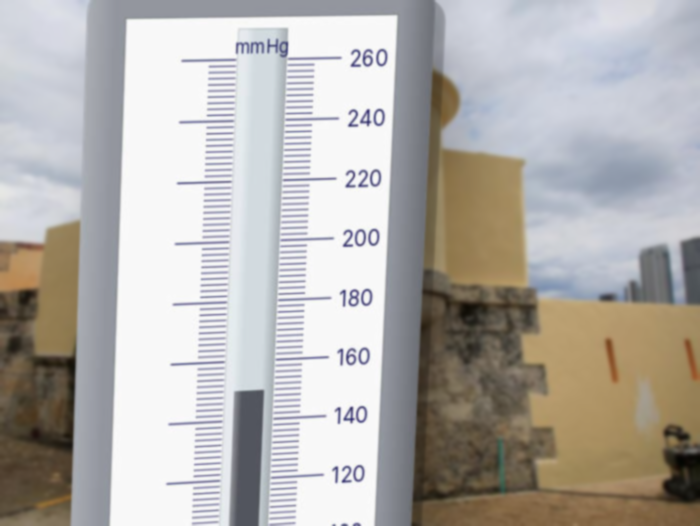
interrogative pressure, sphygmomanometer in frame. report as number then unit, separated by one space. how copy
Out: 150 mmHg
